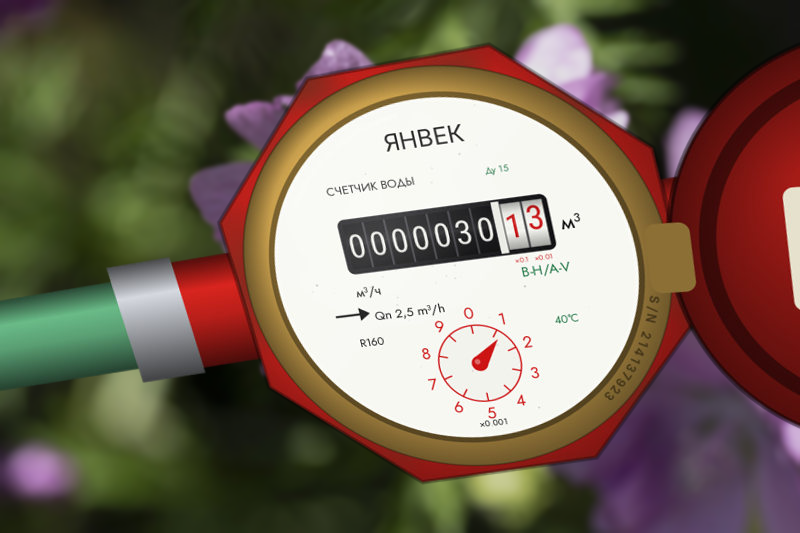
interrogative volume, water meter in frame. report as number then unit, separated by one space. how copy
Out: 30.131 m³
